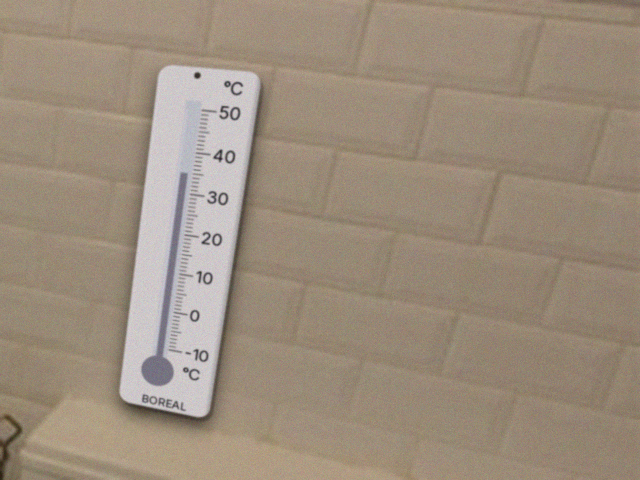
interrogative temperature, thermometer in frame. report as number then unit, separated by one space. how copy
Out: 35 °C
